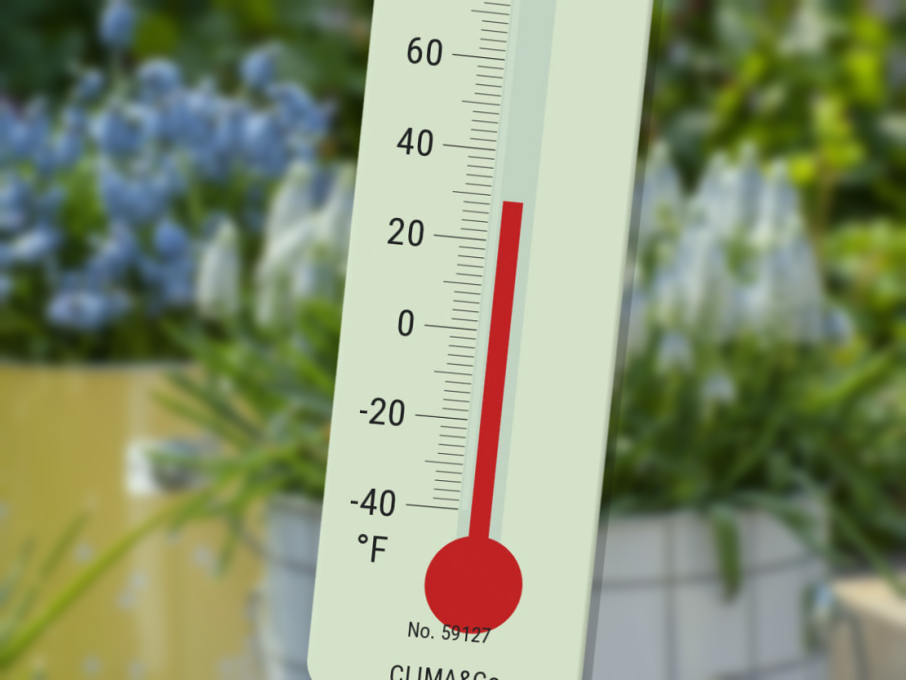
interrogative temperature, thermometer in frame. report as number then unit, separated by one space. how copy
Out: 29 °F
